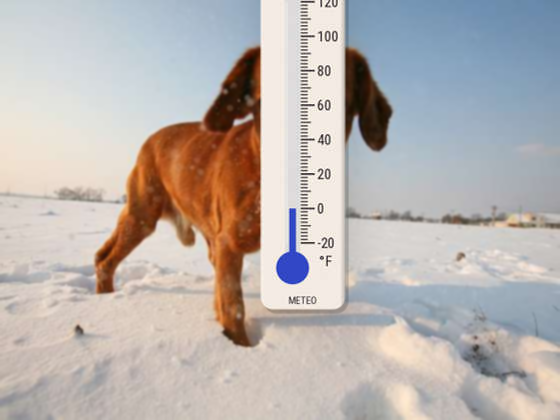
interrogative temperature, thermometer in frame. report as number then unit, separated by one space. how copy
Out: 0 °F
